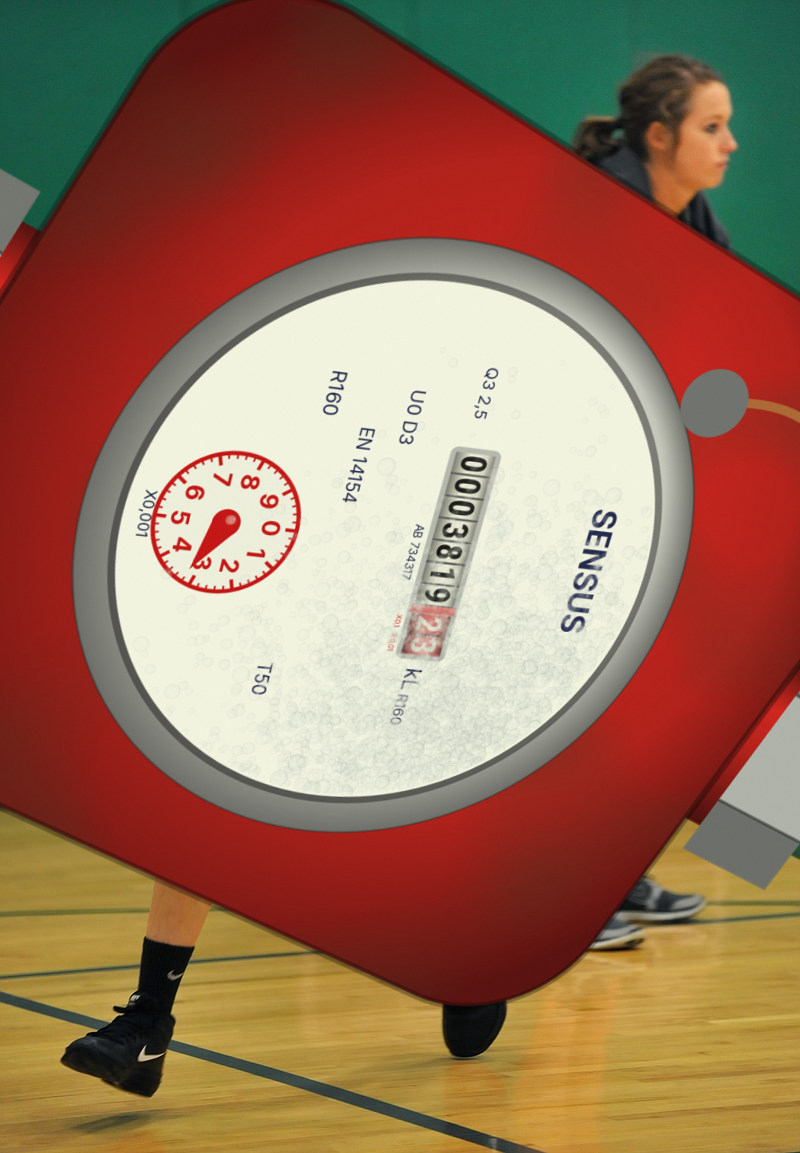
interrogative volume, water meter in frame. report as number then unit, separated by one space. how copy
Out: 3819.233 kL
